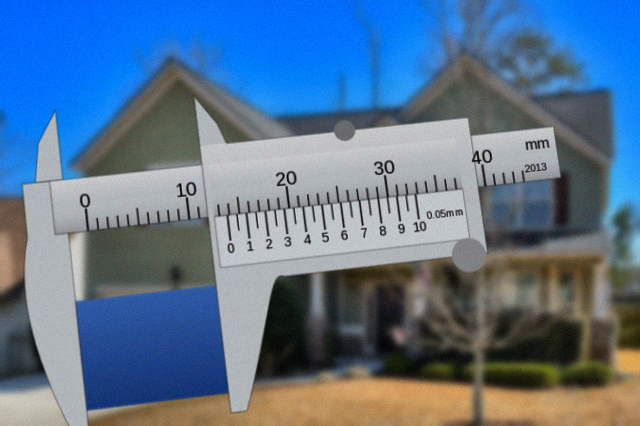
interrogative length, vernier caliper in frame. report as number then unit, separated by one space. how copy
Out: 13.8 mm
